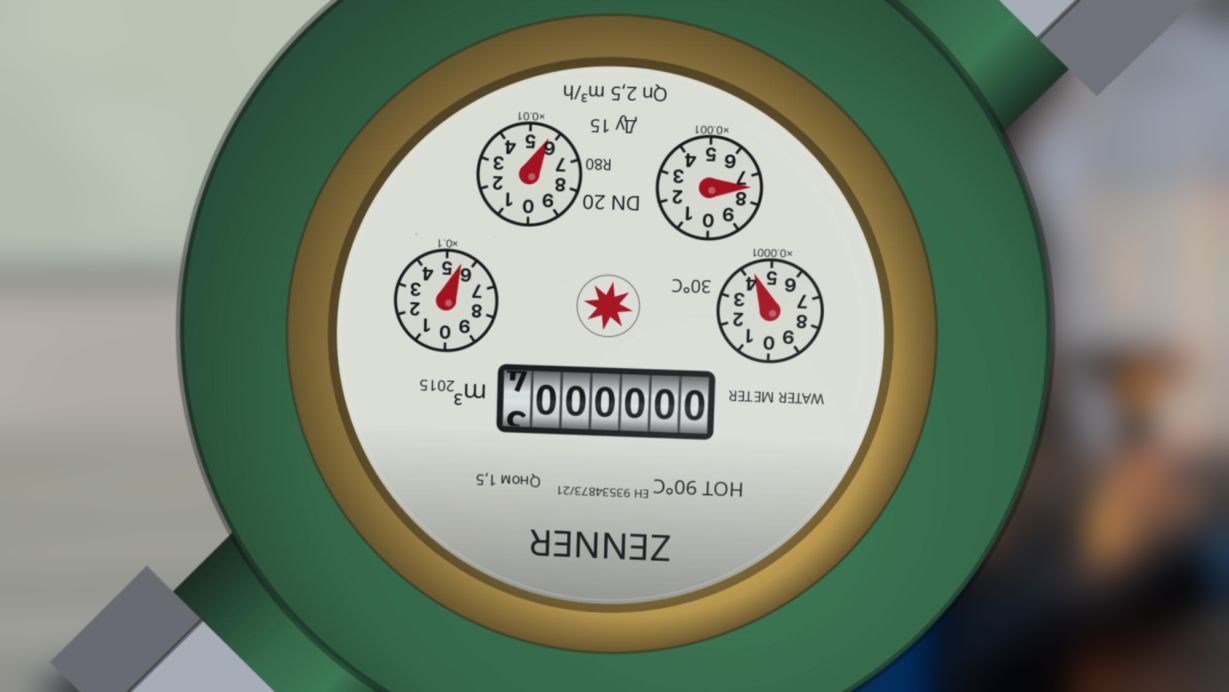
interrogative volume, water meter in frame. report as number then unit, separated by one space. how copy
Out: 3.5574 m³
